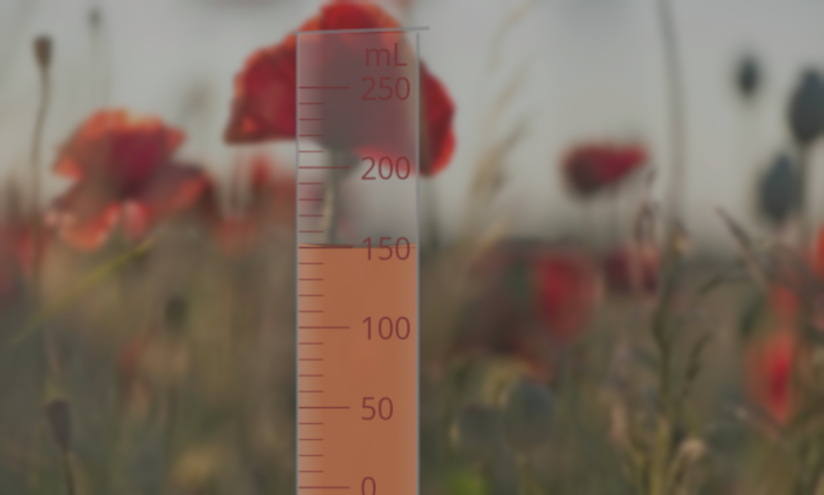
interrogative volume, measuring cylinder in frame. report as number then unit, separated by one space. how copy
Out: 150 mL
